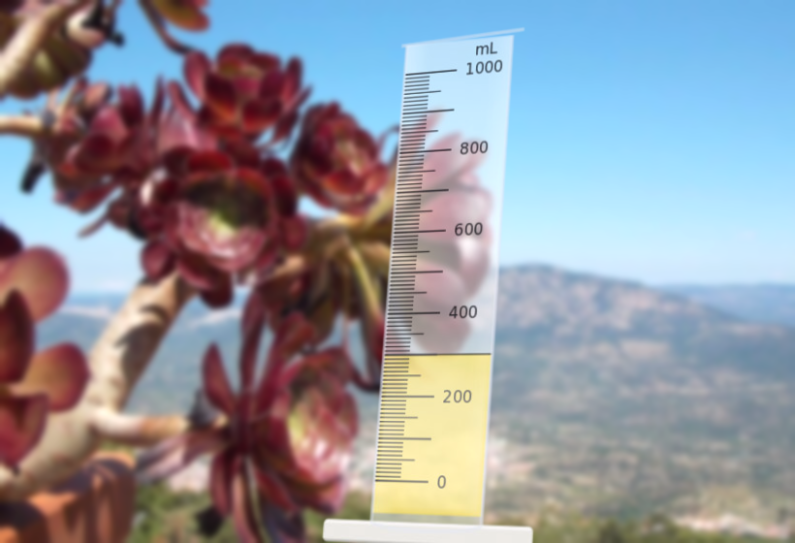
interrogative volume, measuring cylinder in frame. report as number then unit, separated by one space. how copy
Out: 300 mL
